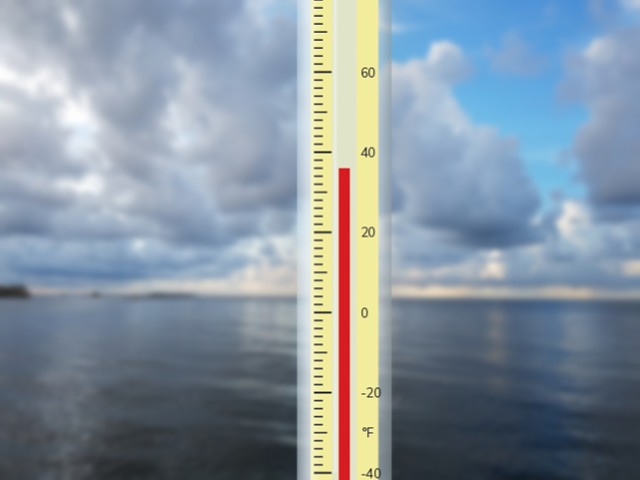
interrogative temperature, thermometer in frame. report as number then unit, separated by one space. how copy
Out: 36 °F
